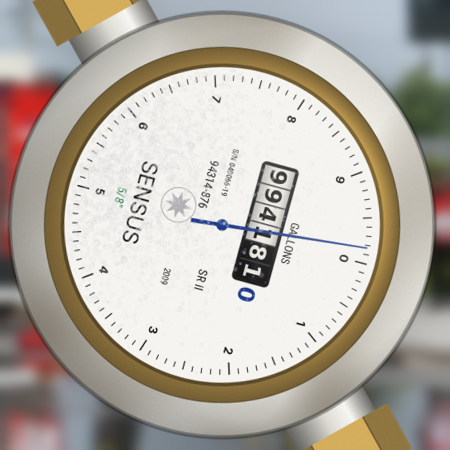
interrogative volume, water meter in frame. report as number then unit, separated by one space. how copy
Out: 9941809.8 gal
